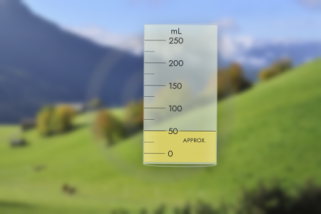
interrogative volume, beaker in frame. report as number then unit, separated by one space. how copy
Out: 50 mL
